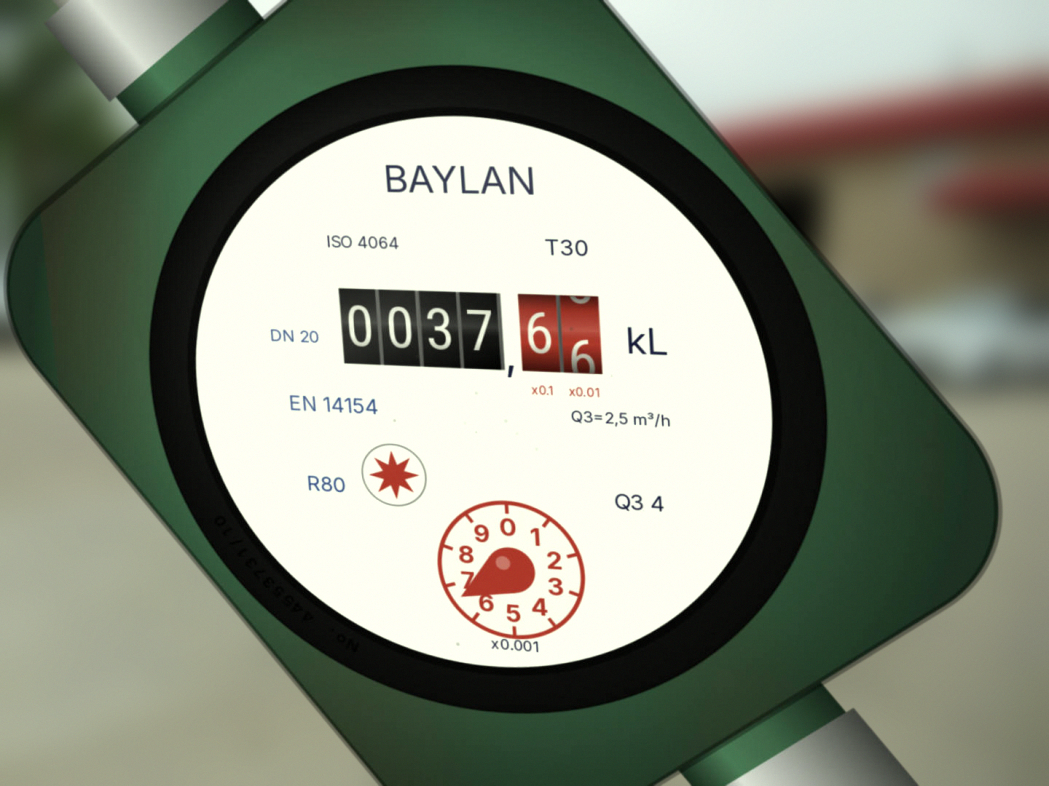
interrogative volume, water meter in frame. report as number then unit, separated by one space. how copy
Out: 37.656 kL
